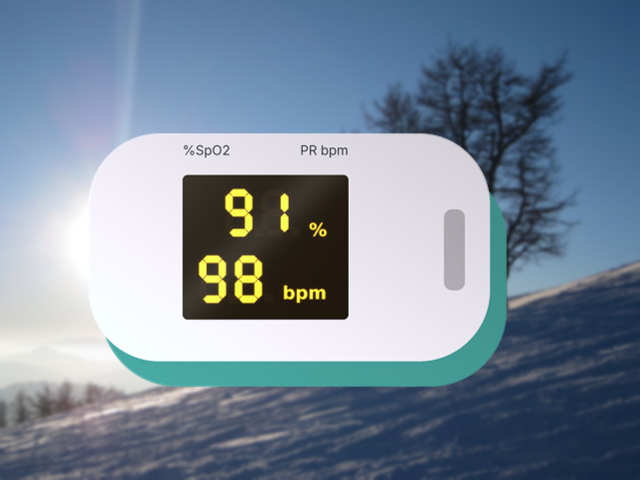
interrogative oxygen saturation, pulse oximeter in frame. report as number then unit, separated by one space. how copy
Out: 91 %
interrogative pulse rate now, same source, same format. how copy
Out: 98 bpm
